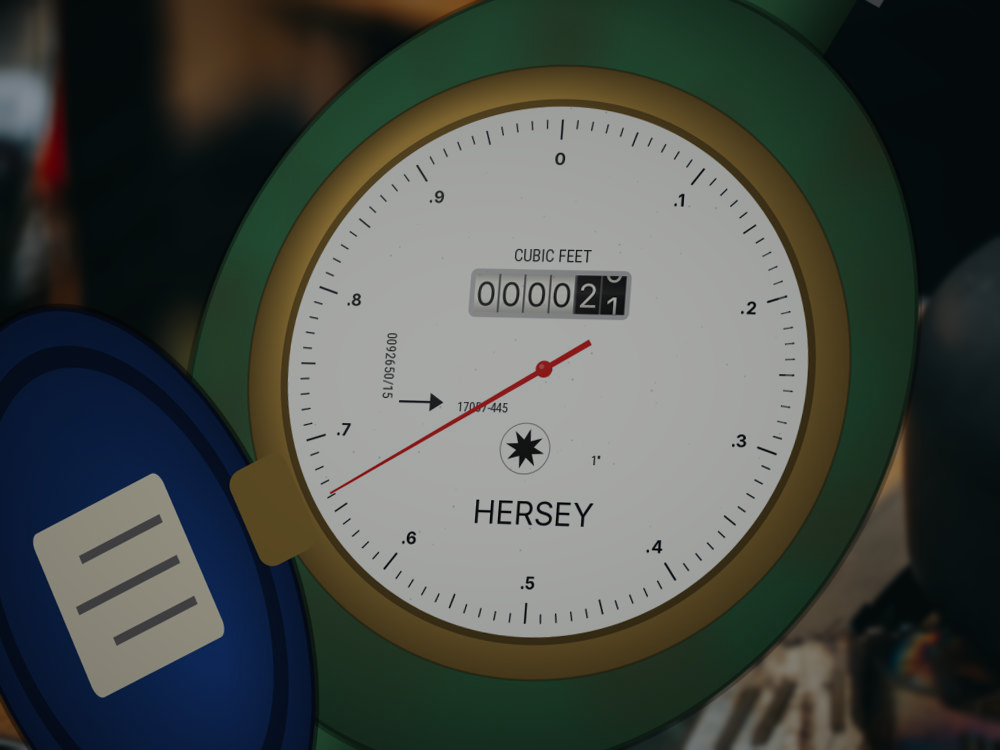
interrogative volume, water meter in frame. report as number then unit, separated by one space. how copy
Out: 20.66 ft³
